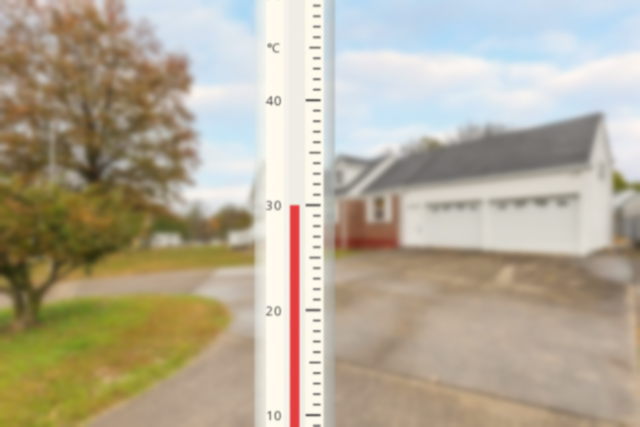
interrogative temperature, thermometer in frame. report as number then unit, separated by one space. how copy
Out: 30 °C
